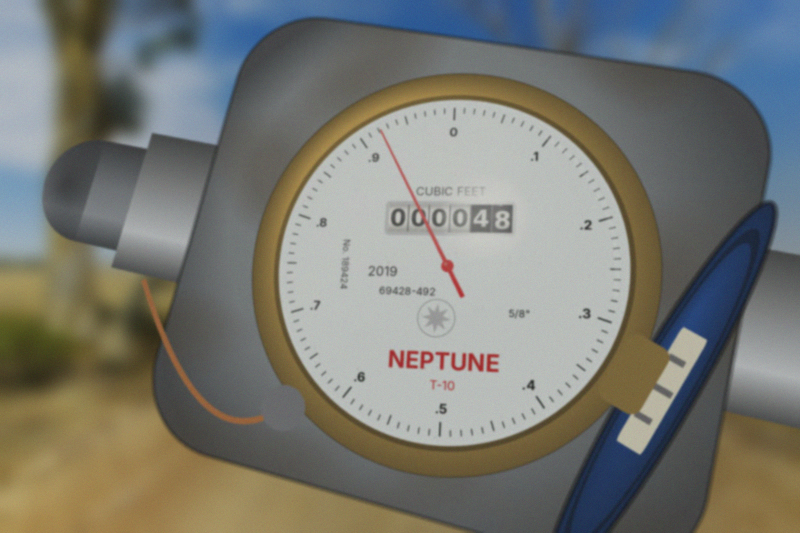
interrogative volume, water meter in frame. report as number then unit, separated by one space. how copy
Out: 47.92 ft³
